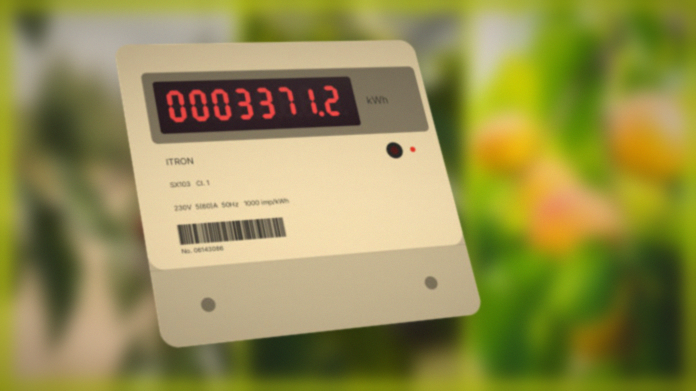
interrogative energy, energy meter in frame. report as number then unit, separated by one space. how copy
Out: 3371.2 kWh
